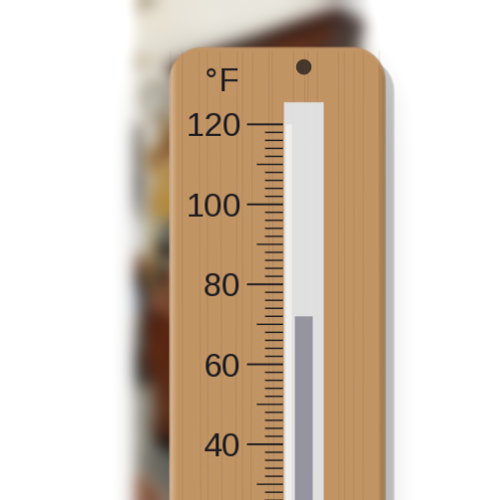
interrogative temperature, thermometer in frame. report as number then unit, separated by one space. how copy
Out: 72 °F
